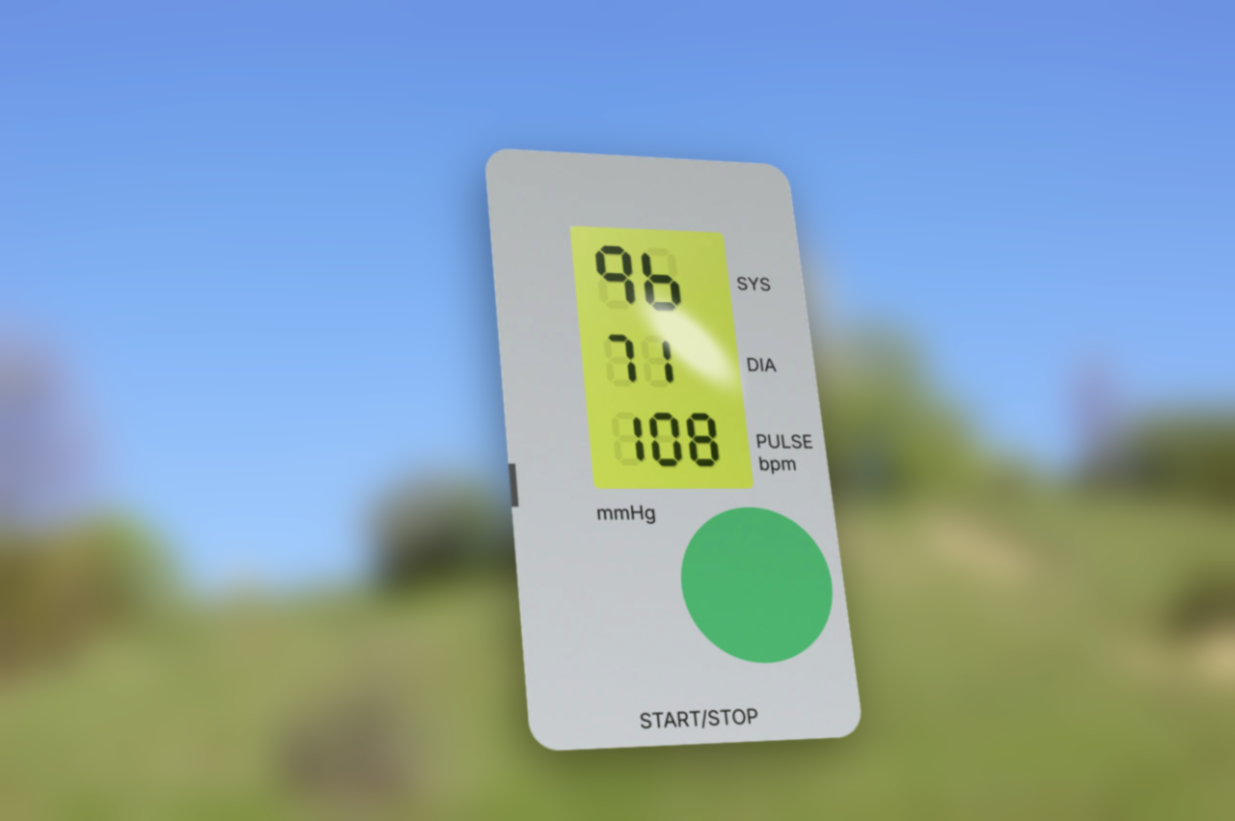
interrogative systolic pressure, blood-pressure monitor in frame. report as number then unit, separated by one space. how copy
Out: 96 mmHg
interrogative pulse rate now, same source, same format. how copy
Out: 108 bpm
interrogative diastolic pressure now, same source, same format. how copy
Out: 71 mmHg
